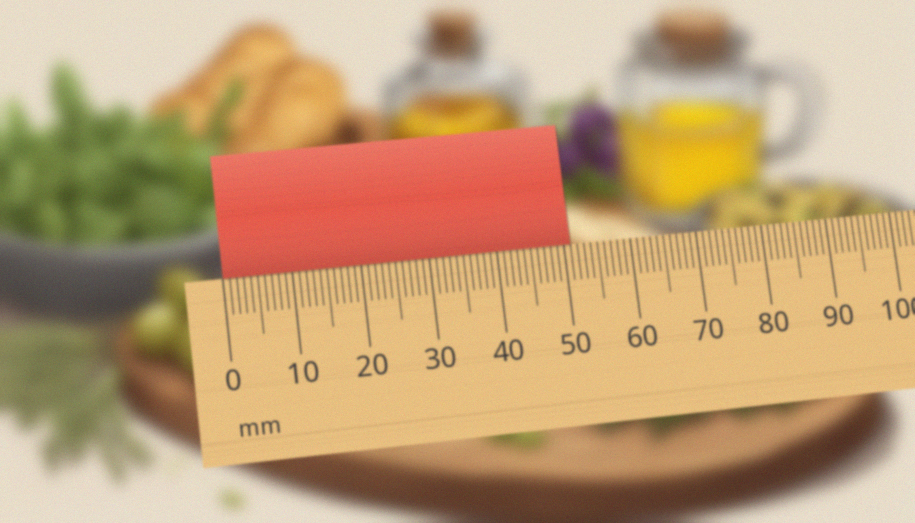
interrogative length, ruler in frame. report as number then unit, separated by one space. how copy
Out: 51 mm
